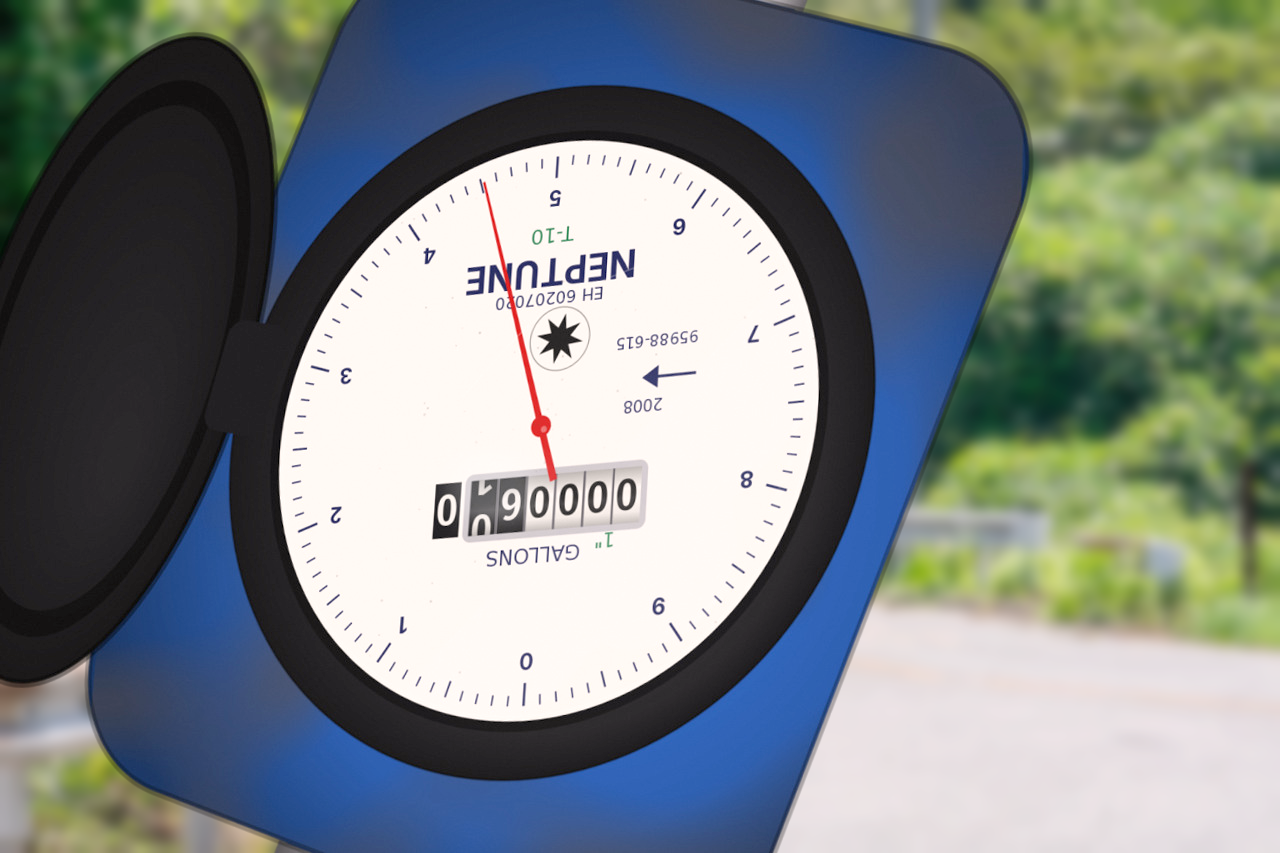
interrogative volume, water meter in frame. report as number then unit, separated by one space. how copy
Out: 604.5 gal
